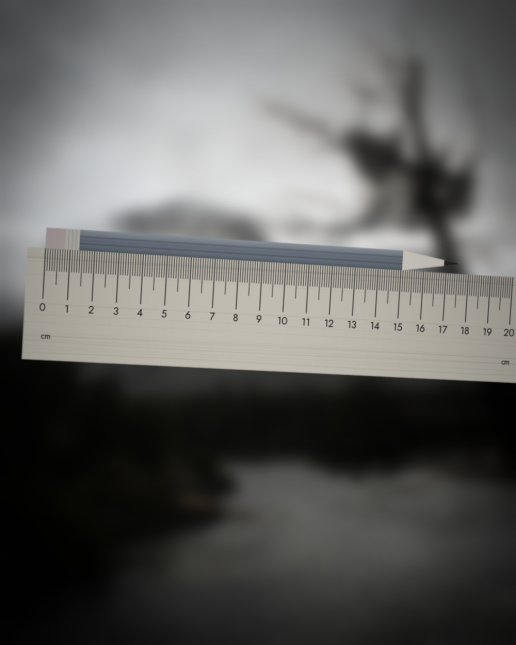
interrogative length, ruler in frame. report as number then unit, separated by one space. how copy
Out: 17.5 cm
